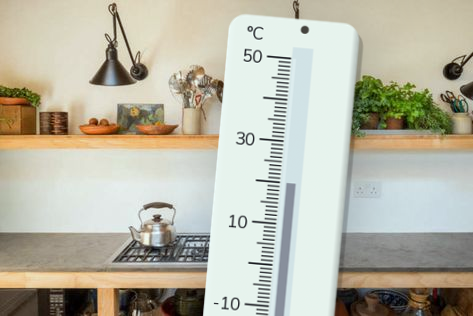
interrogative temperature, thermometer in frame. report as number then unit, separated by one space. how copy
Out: 20 °C
